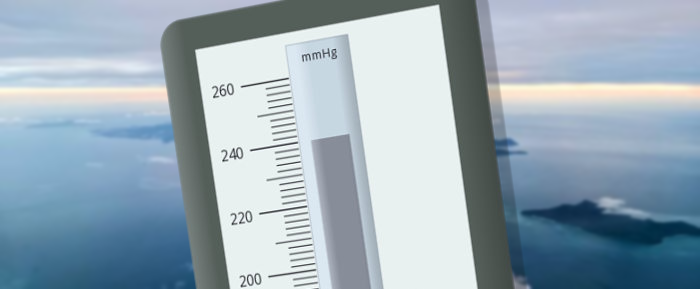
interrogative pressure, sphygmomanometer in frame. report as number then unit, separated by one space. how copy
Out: 240 mmHg
